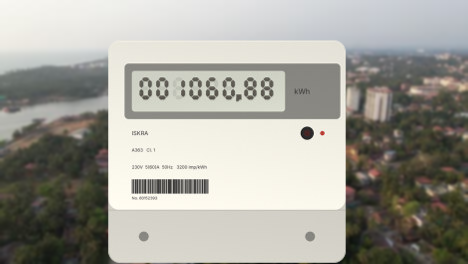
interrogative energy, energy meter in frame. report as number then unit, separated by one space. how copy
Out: 1060.88 kWh
